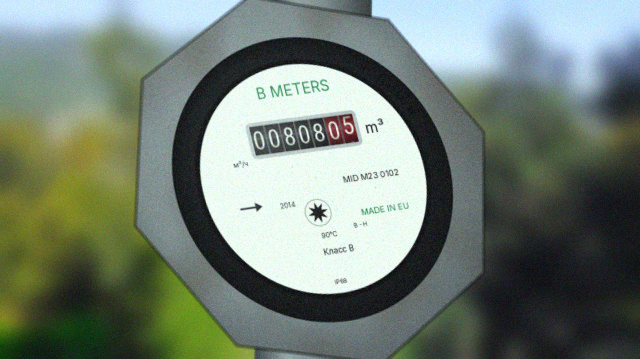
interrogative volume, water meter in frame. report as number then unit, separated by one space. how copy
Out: 808.05 m³
